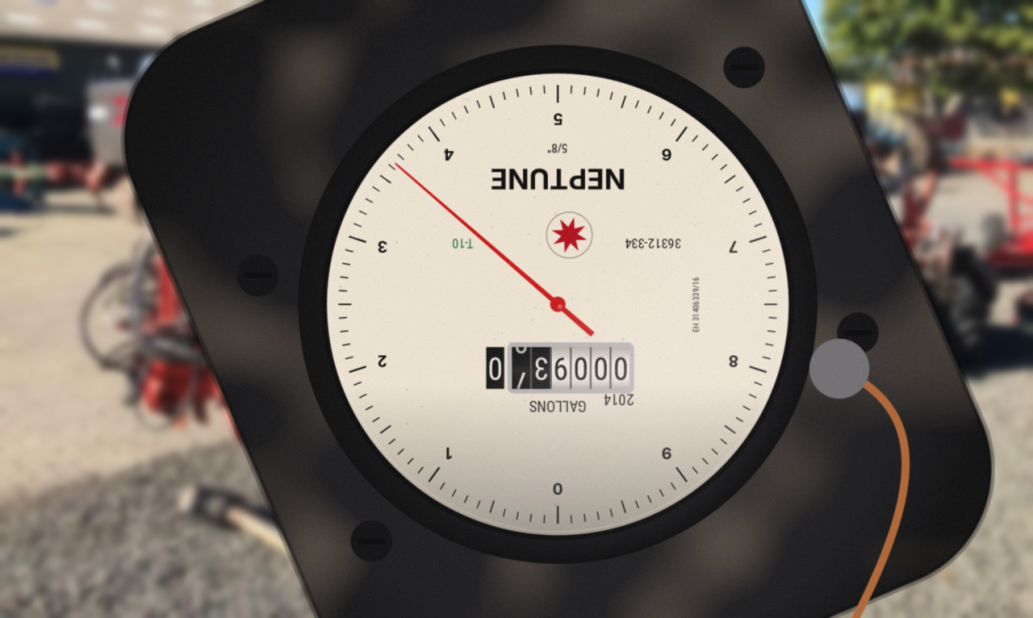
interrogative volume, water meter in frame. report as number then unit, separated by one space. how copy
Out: 9373.6 gal
